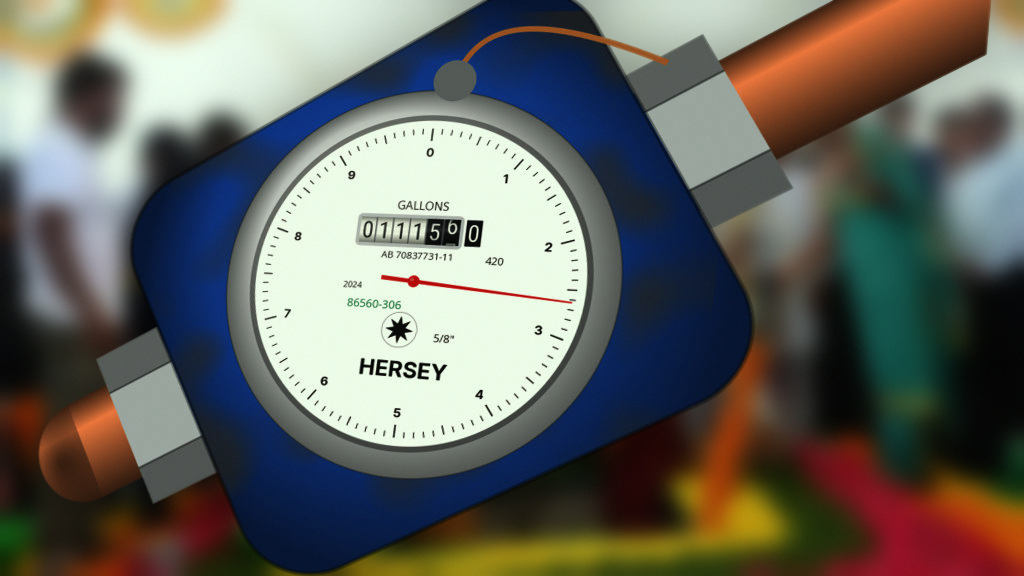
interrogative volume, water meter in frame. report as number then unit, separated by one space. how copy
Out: 111562.6 gal
